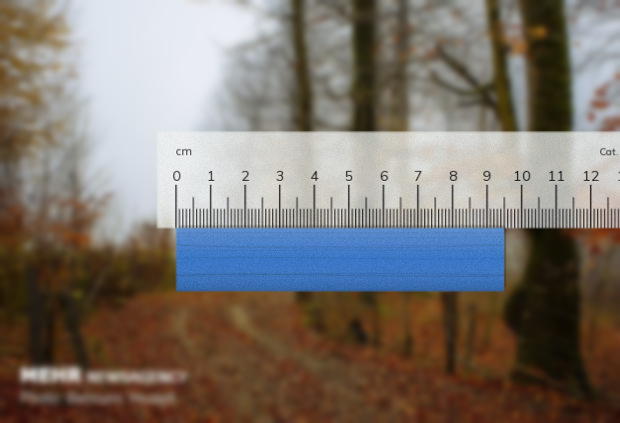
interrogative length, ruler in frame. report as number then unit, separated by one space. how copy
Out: 9.5 cm
